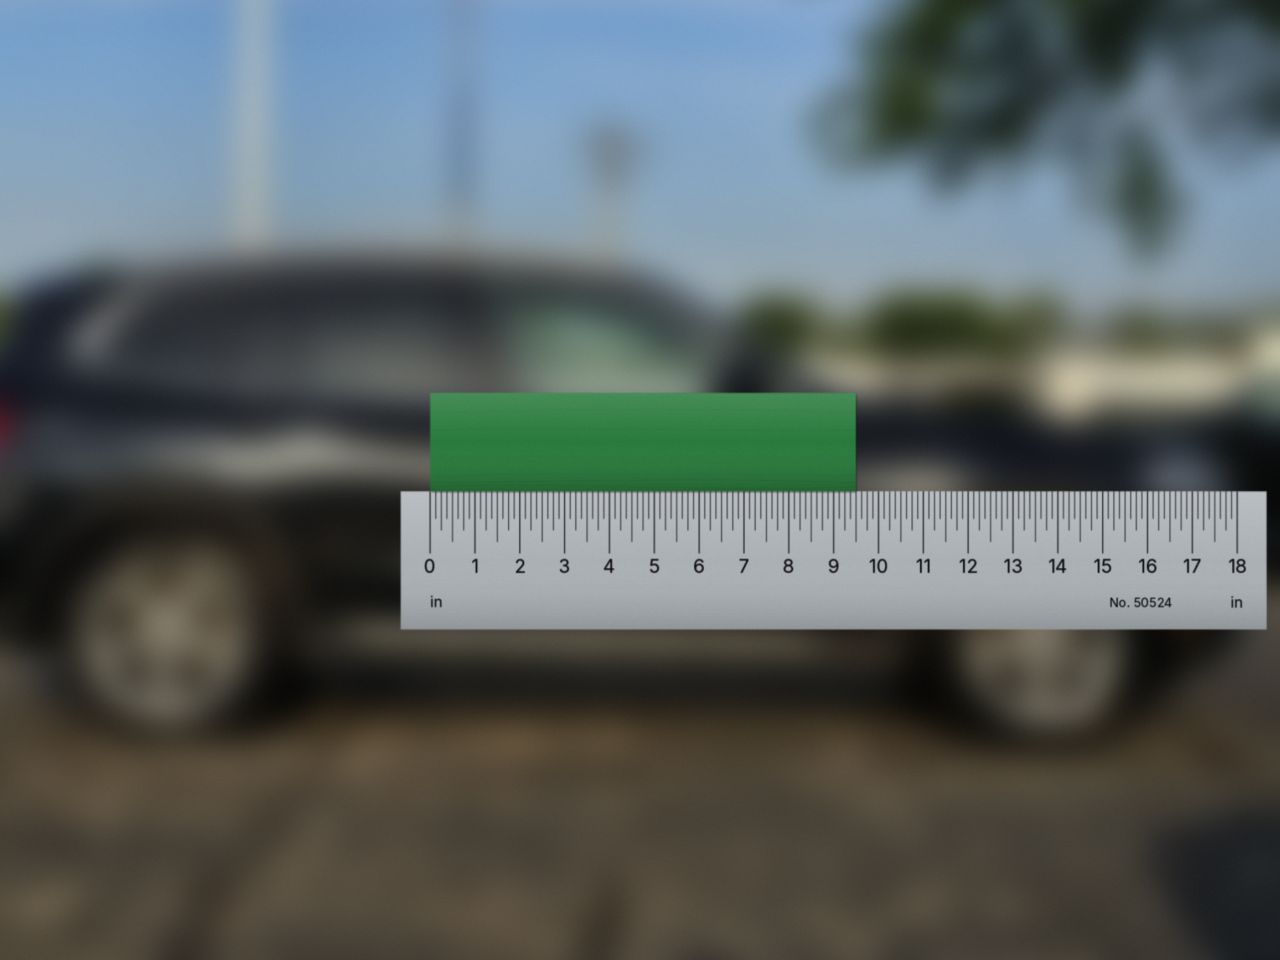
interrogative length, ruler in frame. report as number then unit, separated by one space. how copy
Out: 9.5 in
